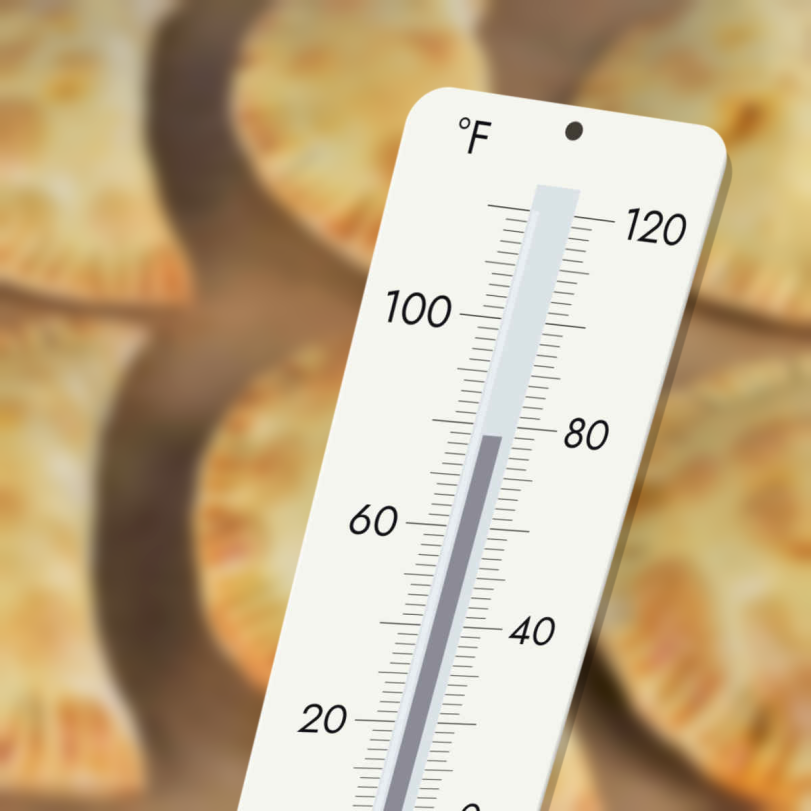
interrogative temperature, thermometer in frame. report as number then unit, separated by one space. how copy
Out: 78 °F
